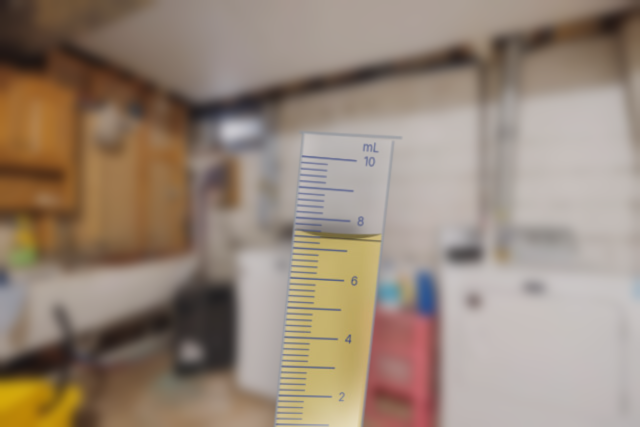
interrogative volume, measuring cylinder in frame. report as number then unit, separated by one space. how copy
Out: 7.4 mL
